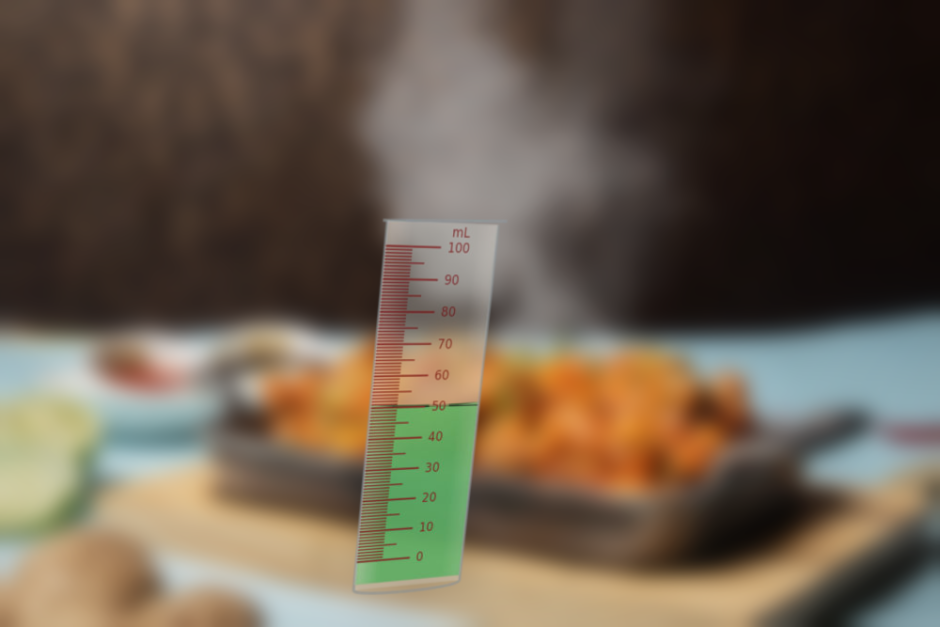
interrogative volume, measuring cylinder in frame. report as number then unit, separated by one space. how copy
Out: 50 mL
